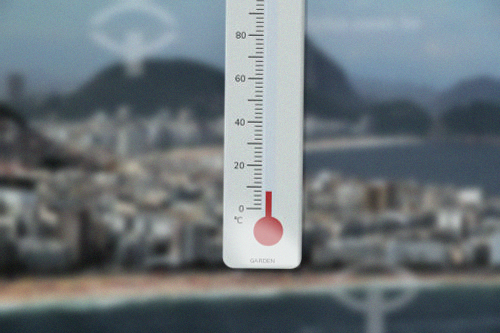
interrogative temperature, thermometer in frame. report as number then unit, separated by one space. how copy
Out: 8 °C
